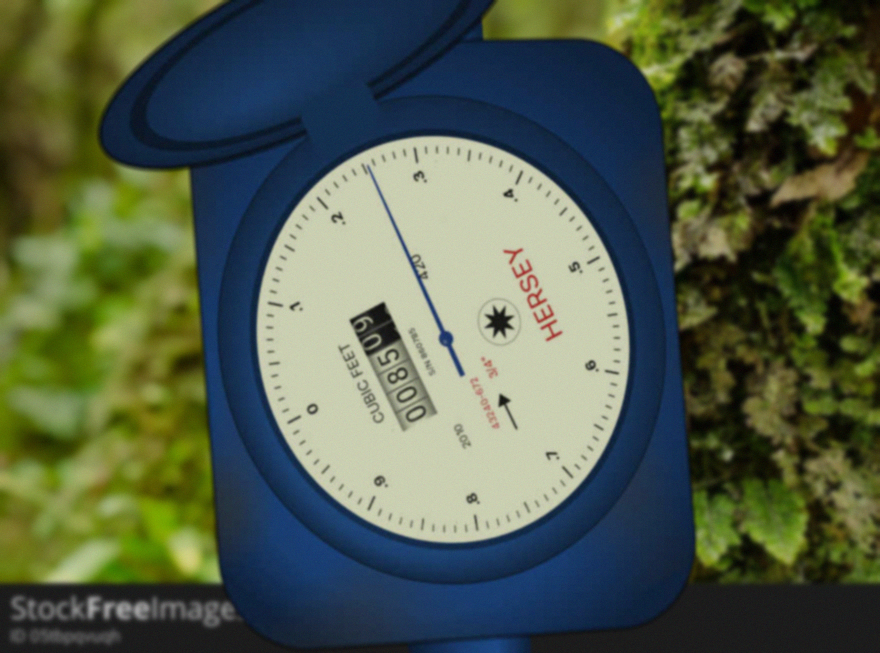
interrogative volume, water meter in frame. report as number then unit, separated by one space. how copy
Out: 8509.25 ft³
